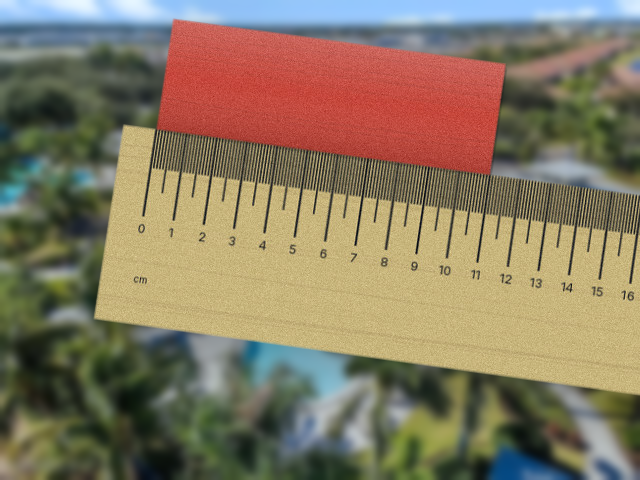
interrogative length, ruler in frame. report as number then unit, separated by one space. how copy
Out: 11 cm
